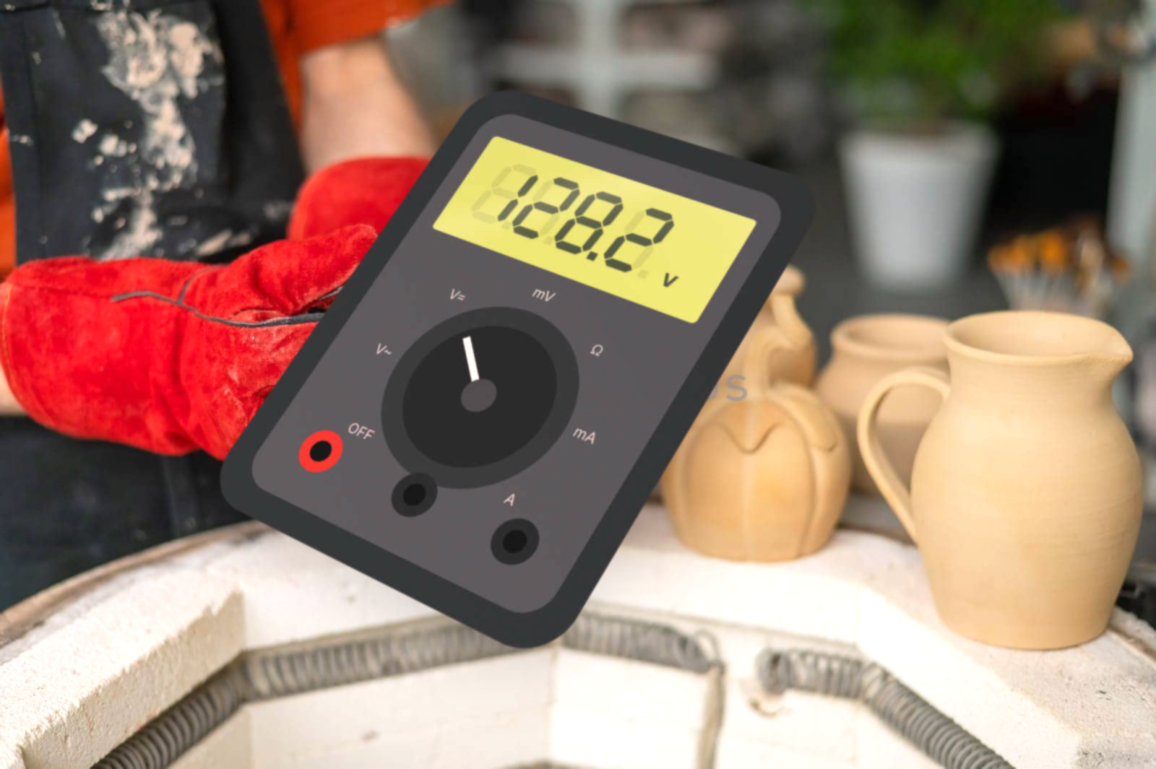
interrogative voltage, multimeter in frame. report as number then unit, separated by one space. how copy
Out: 128.2 V
